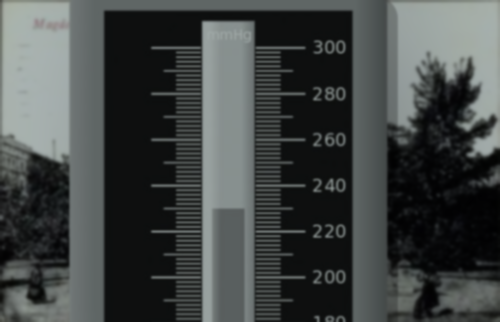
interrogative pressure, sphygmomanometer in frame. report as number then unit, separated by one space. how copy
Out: 230 mmHg
